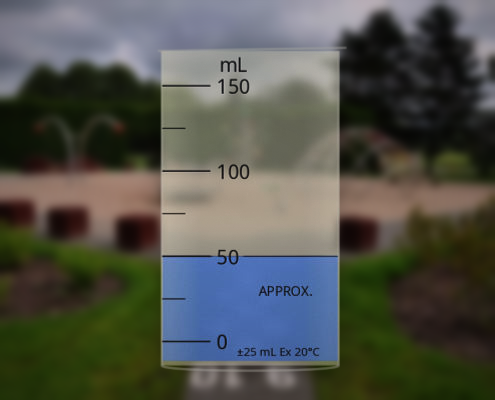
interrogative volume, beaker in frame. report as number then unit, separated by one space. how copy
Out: 50 mL
